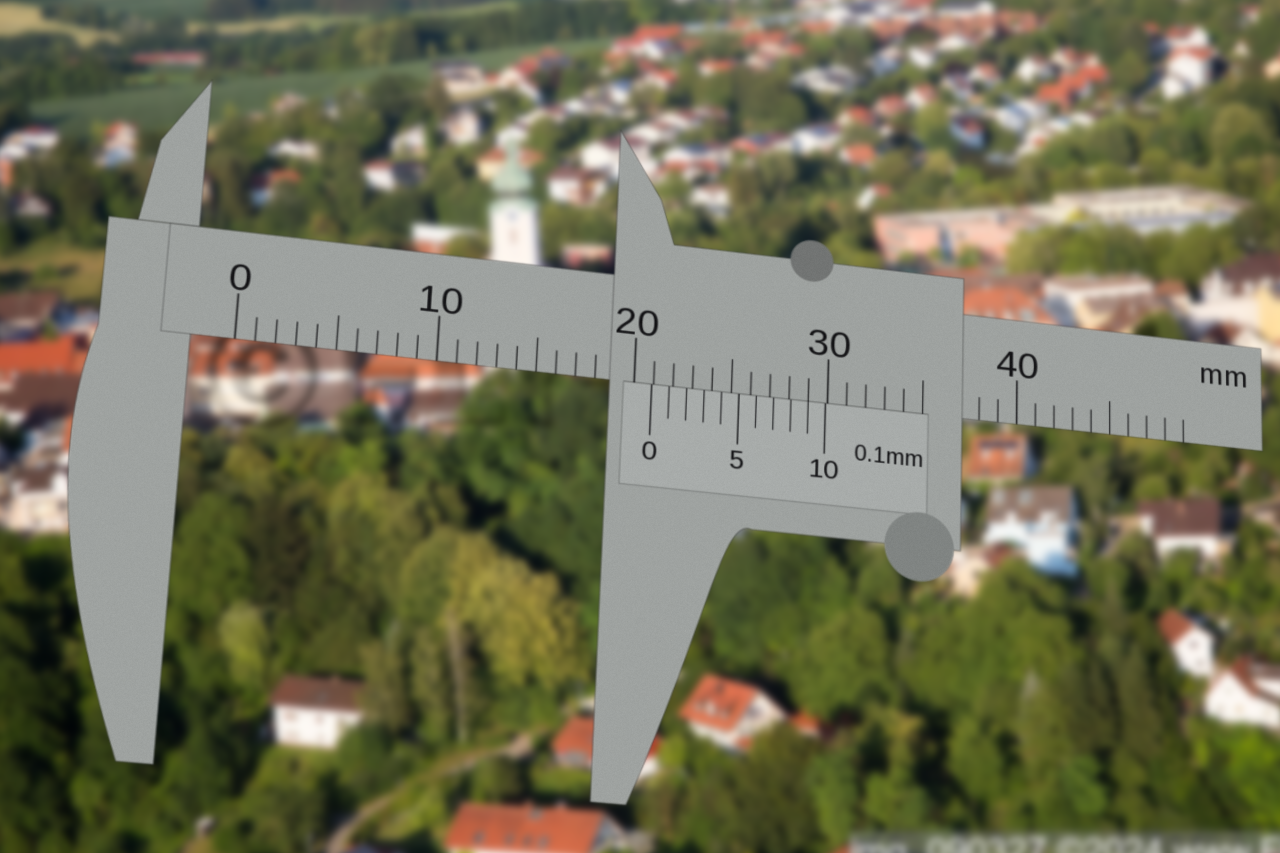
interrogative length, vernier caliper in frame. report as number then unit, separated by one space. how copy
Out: 20.9 mm
